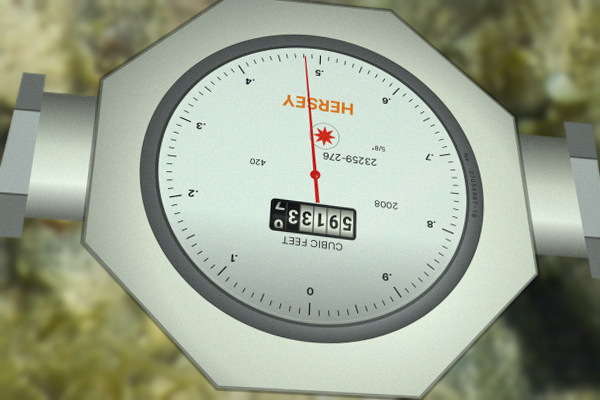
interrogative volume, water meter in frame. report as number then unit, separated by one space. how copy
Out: 591336.48 ft³
